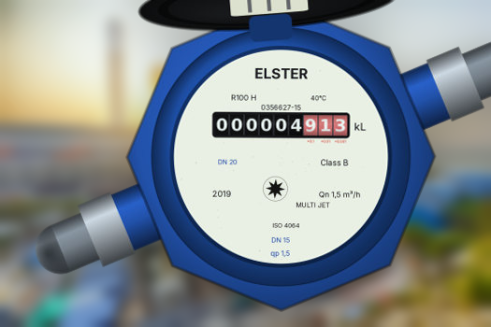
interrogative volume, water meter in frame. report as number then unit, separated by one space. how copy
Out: 4.913 kL
